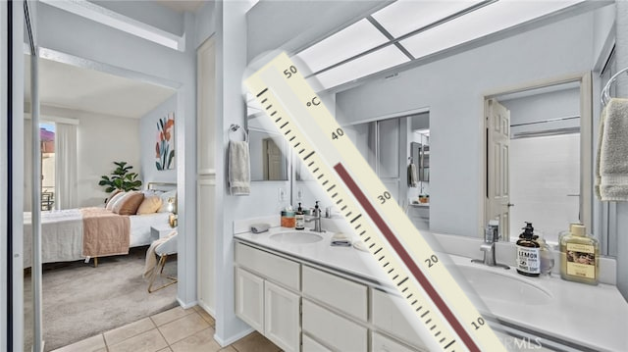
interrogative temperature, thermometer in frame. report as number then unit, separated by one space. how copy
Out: 37 °C
